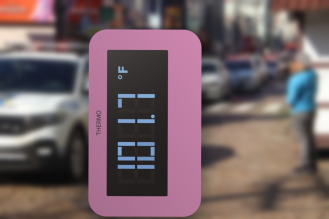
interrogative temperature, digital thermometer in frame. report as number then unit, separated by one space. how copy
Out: 101.7 °F
